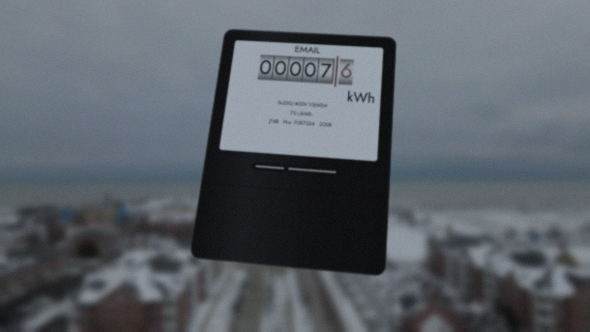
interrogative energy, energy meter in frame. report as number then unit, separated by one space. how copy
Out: 7.6 kWh
